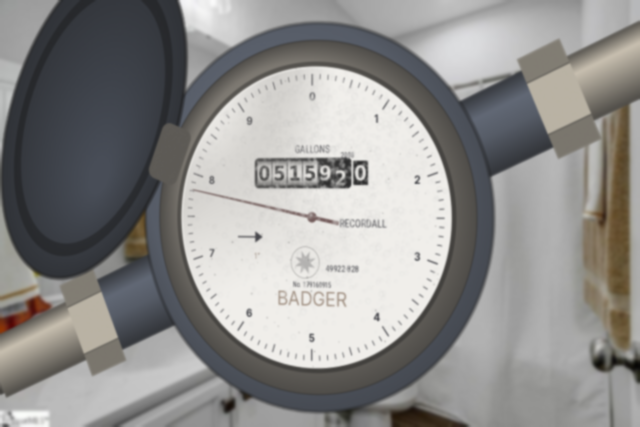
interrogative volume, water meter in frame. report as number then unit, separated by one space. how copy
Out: 515917.8 gal
